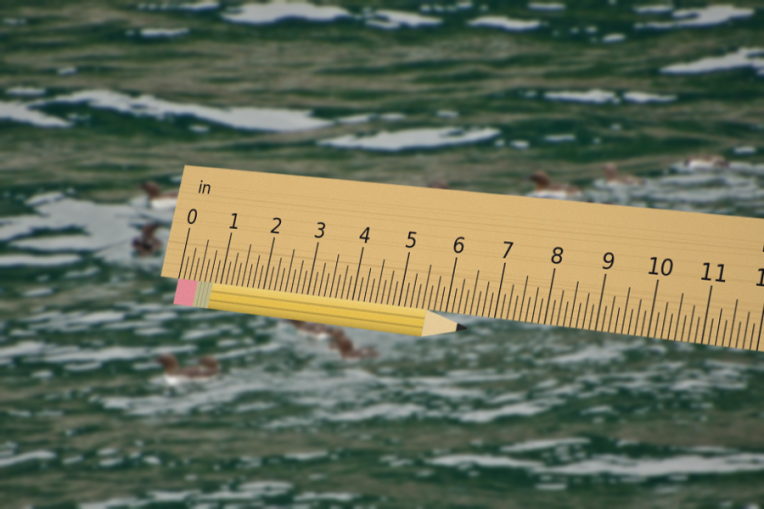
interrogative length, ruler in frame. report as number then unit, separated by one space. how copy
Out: 6.5 in
